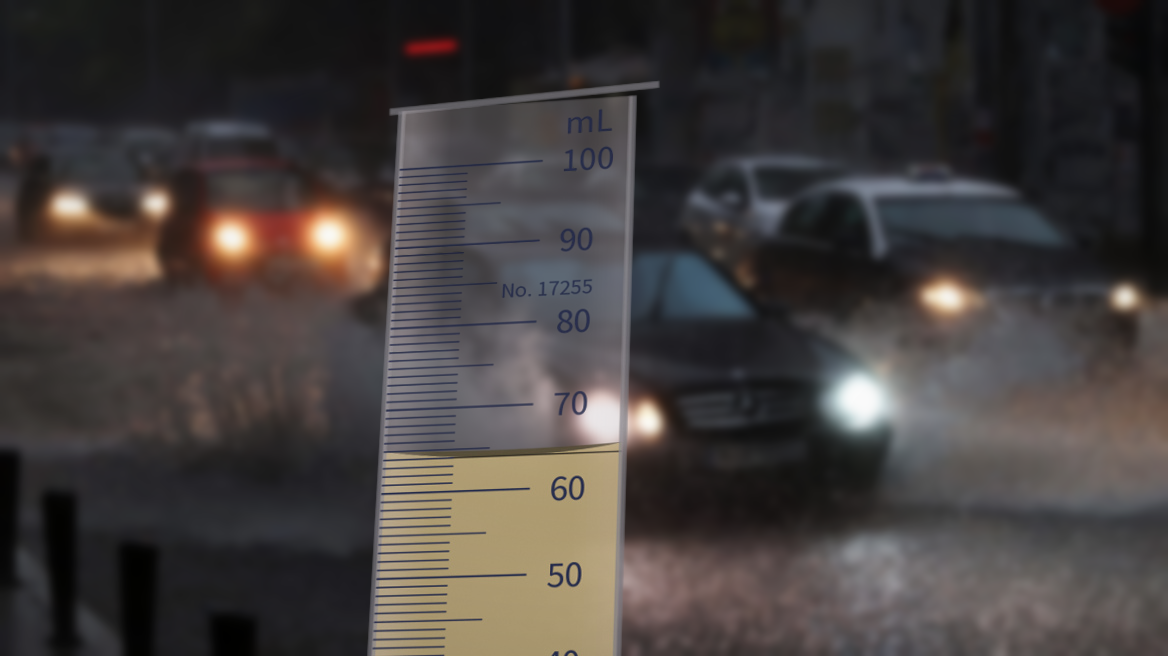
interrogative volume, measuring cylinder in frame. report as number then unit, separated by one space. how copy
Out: 64 mL
